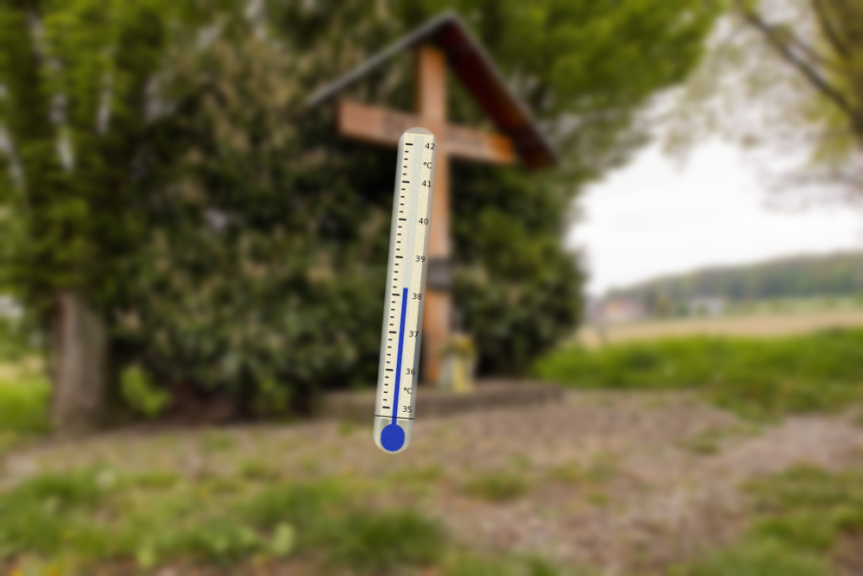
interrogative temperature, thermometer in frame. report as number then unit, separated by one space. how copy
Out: 38.2 °C
